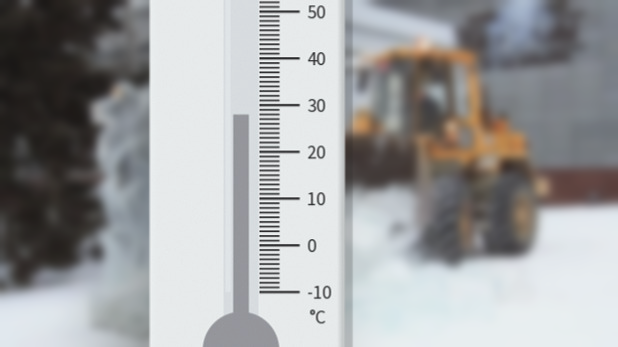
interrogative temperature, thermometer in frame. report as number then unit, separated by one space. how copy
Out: 28 °C
